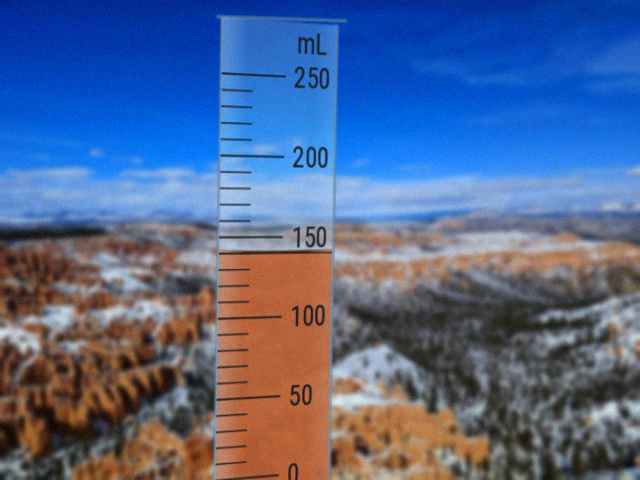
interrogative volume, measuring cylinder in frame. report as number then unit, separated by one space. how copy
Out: 140 mL
